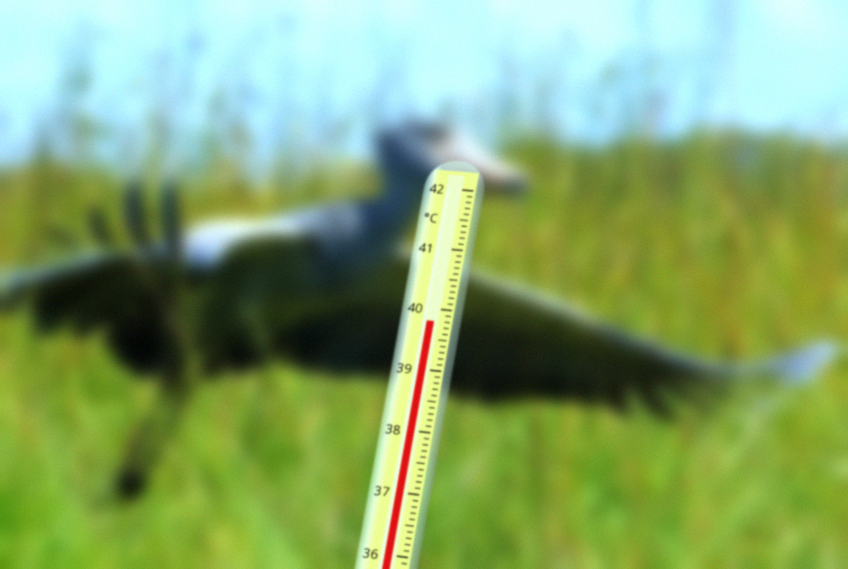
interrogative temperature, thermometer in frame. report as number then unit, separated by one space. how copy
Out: 39.8 °C
